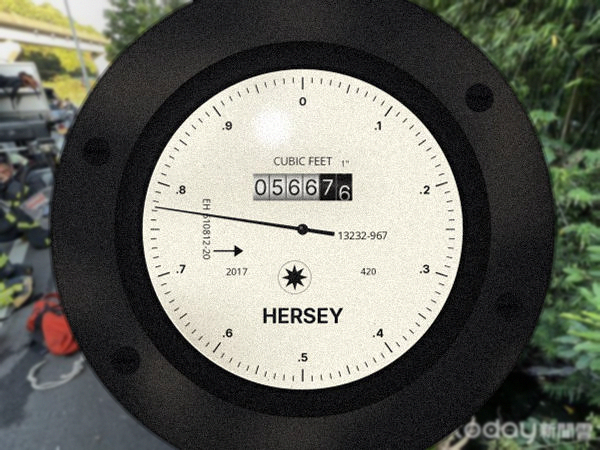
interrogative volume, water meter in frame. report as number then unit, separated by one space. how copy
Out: 56675.77 ft³
